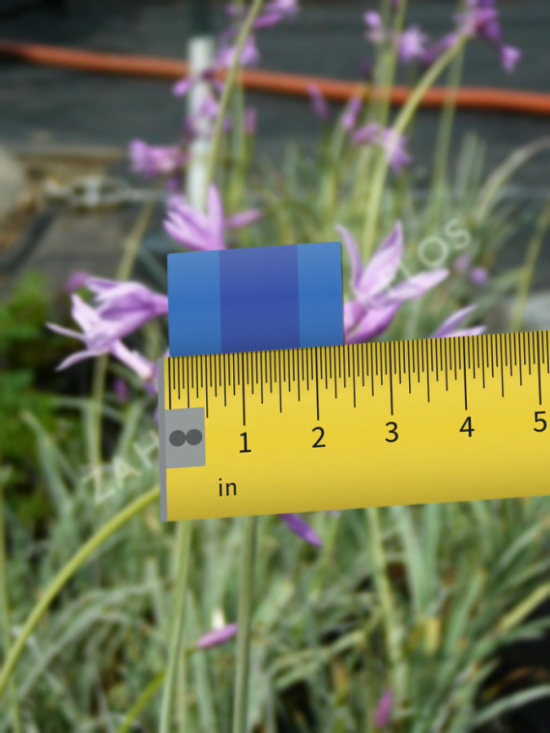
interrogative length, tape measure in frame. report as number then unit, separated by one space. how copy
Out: 2.375 in
